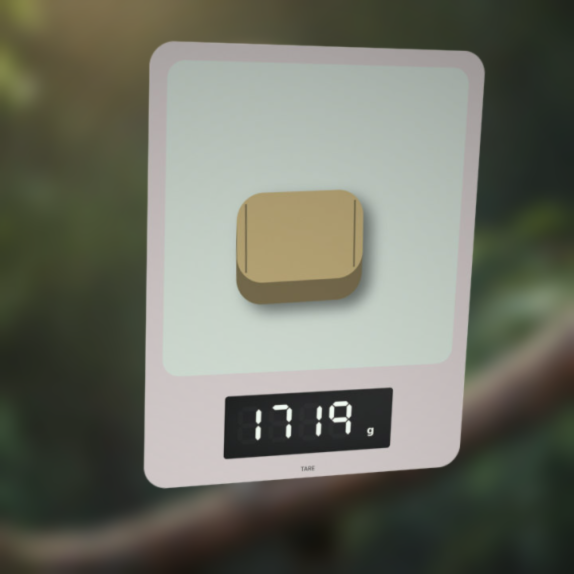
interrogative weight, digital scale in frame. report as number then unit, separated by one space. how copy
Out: 1719 g
